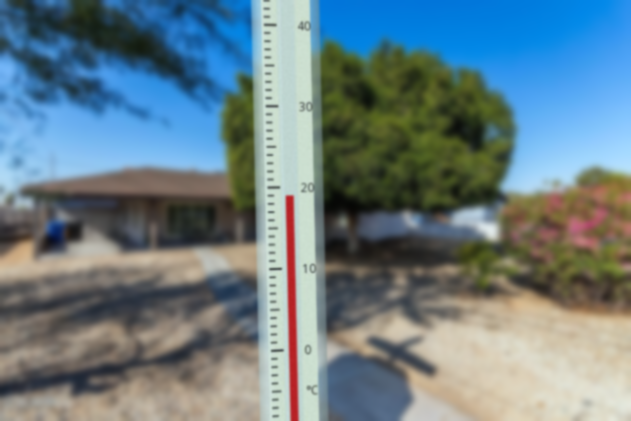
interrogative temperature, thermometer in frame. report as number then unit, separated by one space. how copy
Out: 19 °C
